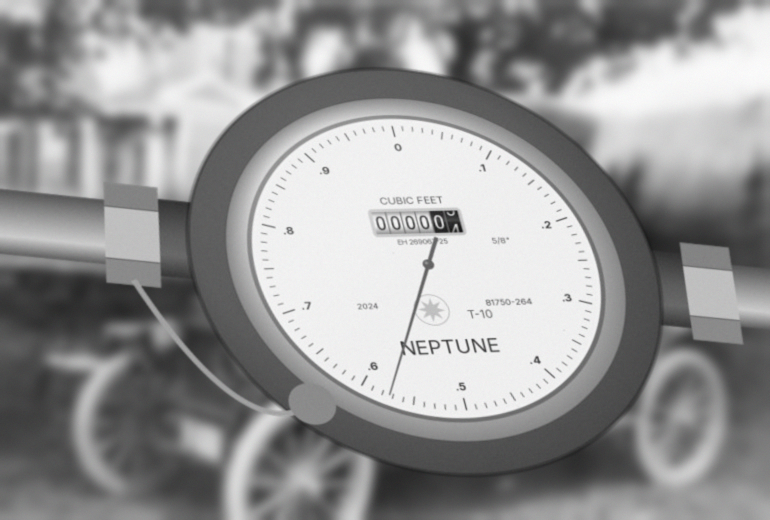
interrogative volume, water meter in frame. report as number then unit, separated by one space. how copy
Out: 3.57 ft³
